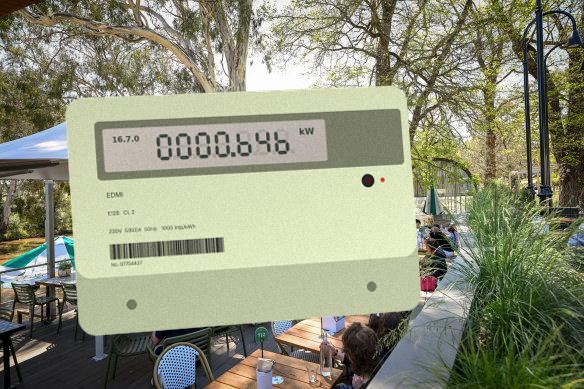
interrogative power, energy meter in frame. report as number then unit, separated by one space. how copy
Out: 0.646 kW
